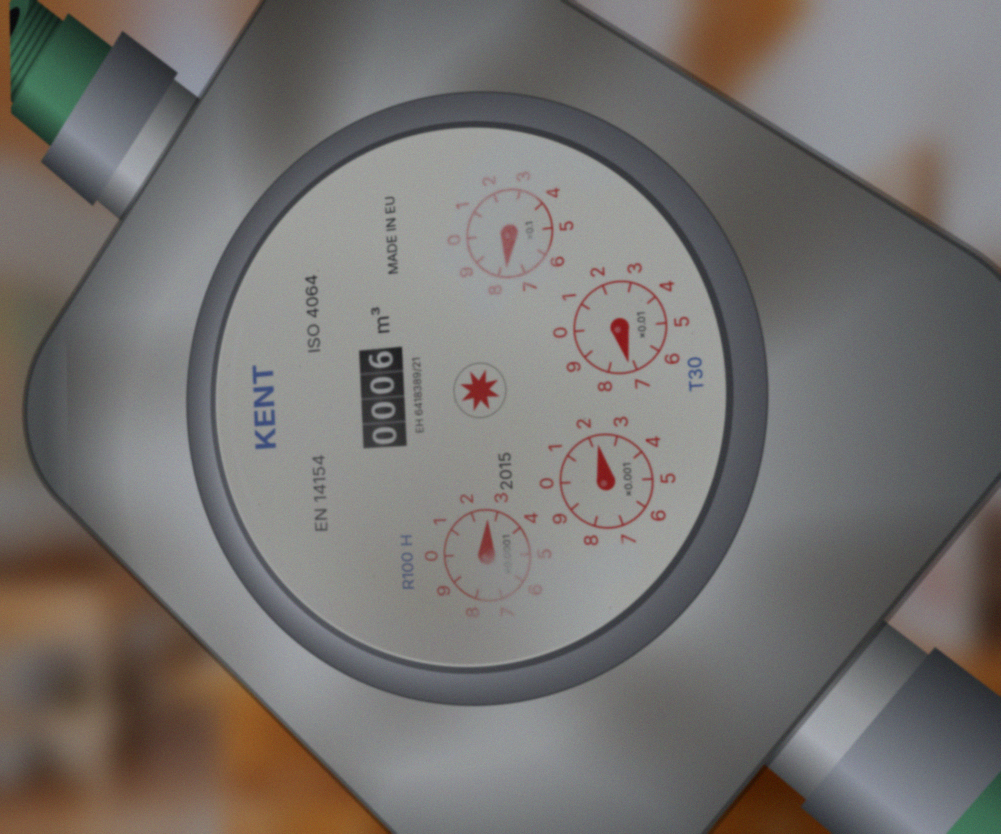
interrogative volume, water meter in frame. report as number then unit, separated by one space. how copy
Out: 6.7722 m³
